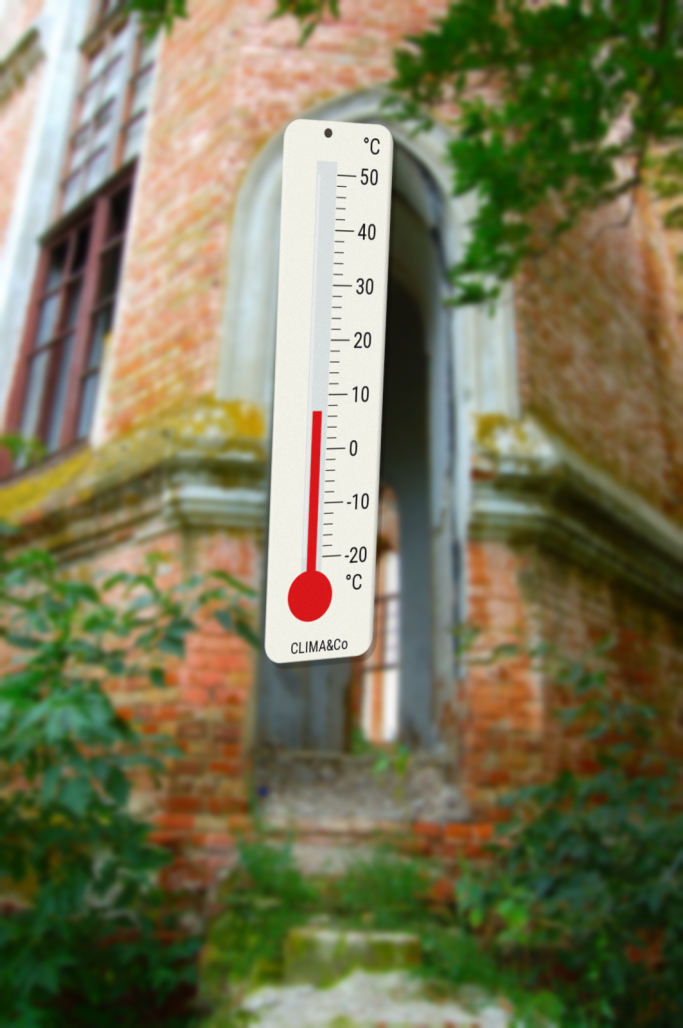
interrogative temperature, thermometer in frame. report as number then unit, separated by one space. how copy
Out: 7 °C
